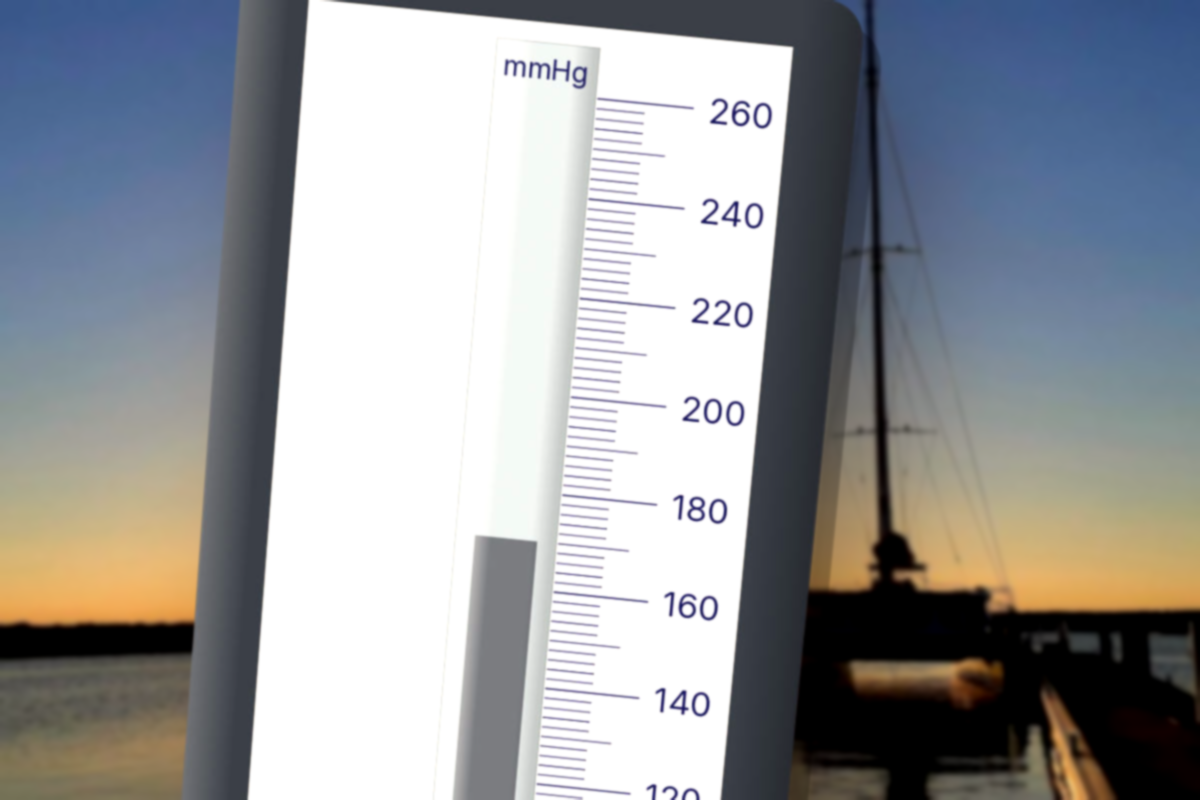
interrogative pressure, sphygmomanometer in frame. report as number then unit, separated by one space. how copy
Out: 170 mmHg
